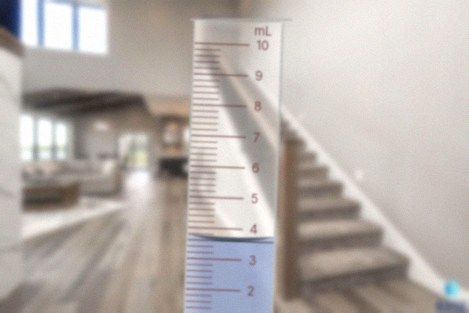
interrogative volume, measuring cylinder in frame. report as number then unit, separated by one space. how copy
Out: 3.6 mL
